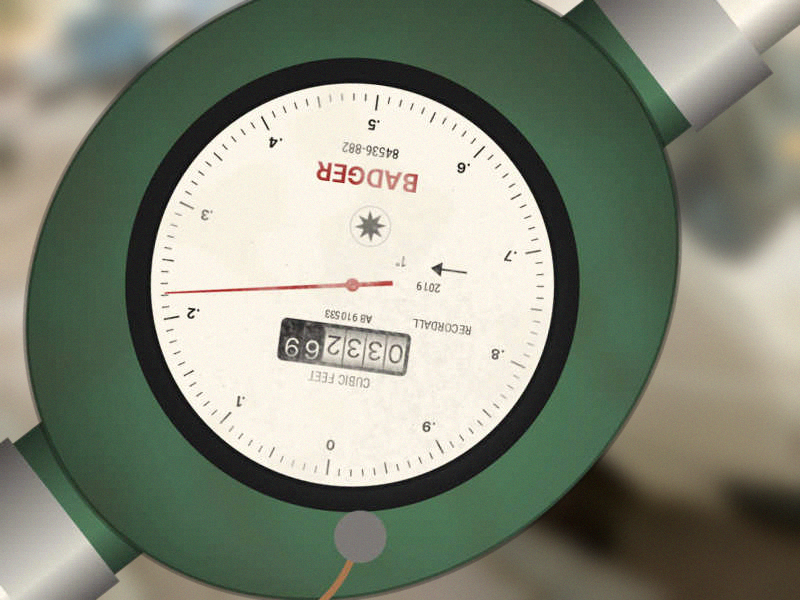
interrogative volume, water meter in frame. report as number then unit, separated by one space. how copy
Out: 33269.22 ft³
